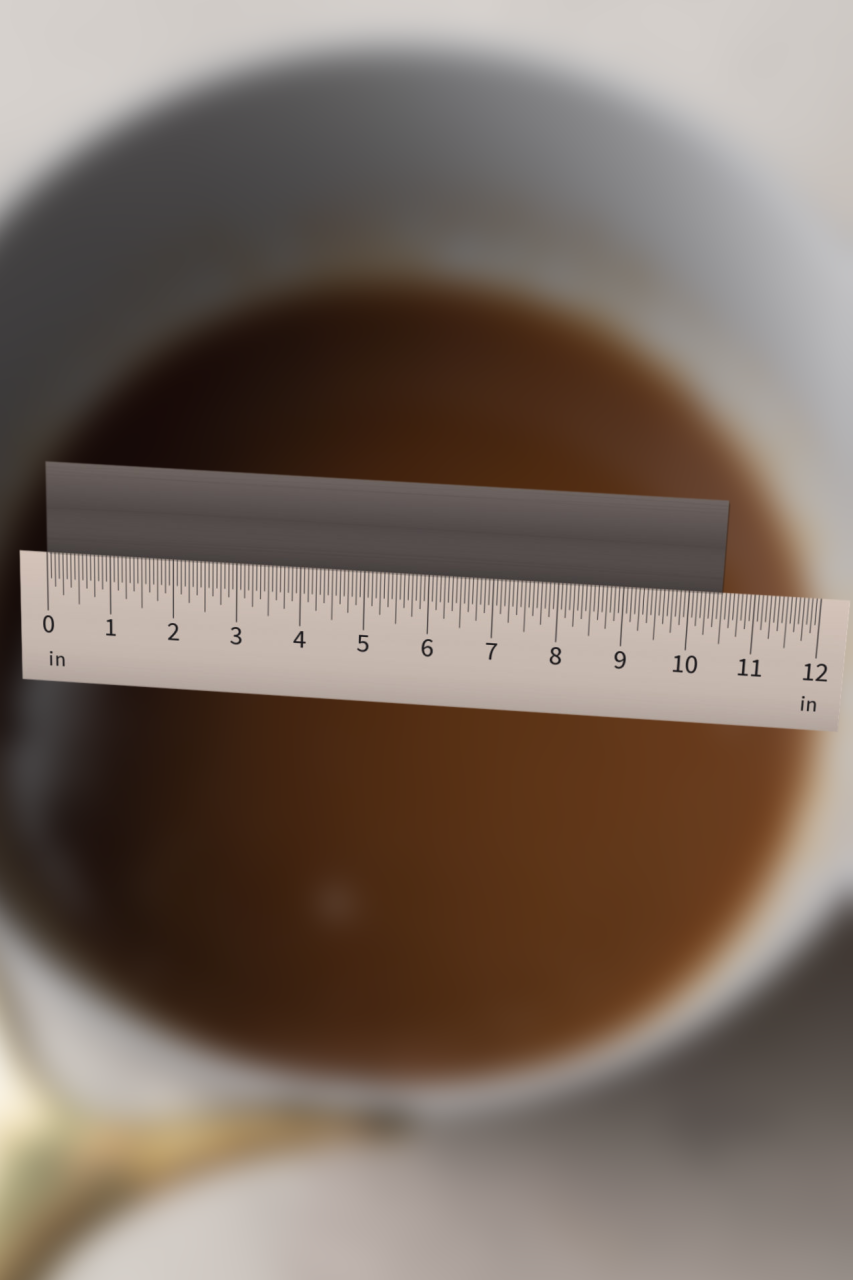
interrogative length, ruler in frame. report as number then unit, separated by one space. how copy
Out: 10.5 in
